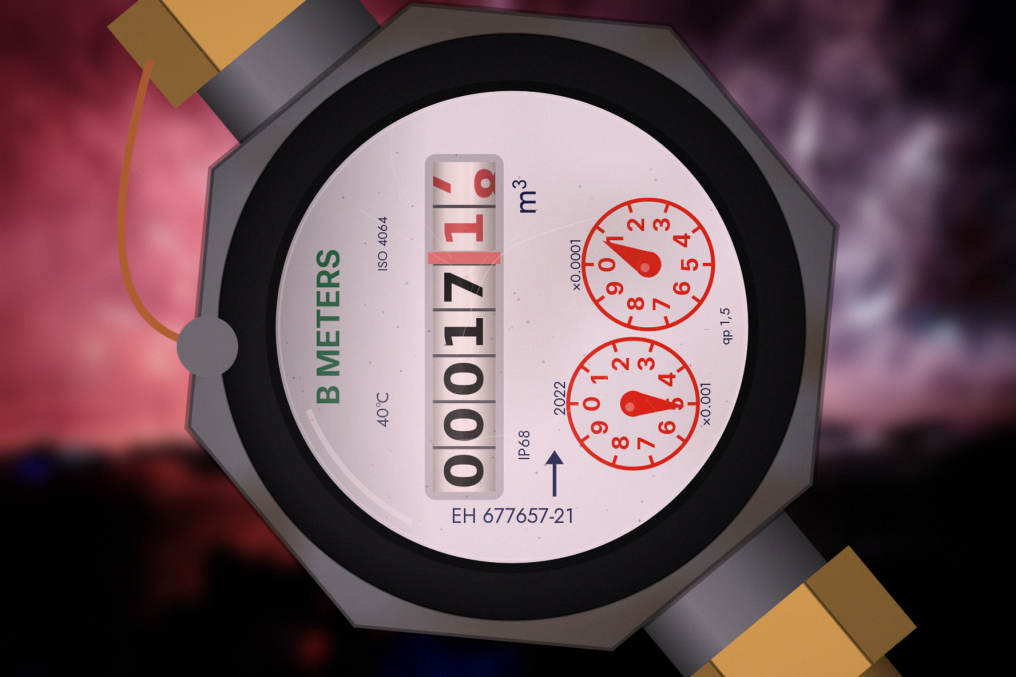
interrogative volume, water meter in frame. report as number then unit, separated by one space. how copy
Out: 17.1750 m³
